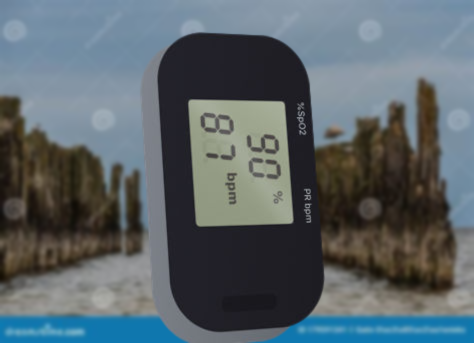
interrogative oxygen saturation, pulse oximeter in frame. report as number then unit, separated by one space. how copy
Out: 90 %
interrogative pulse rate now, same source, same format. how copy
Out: 87 bpm
